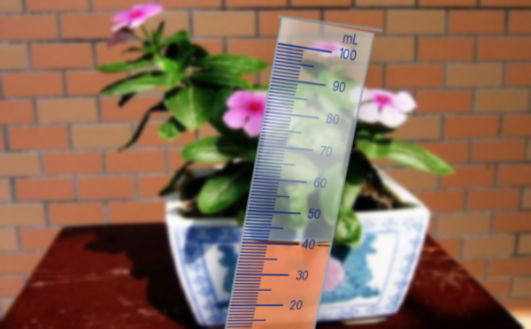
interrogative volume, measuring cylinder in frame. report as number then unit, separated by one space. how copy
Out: 40 mL
